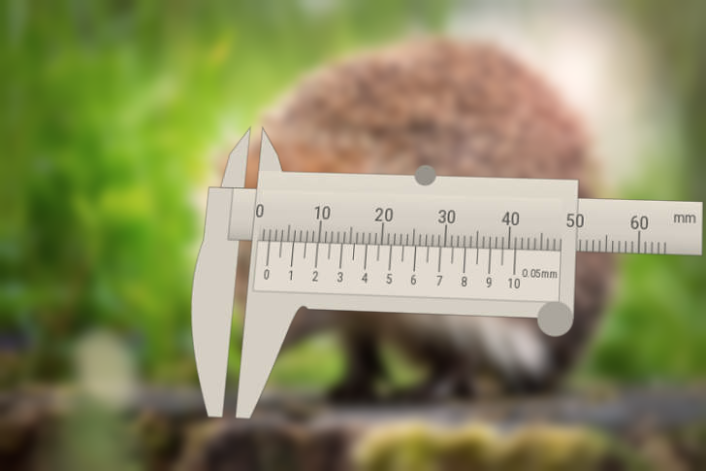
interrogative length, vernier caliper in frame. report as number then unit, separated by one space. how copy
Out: 2.0 mm
